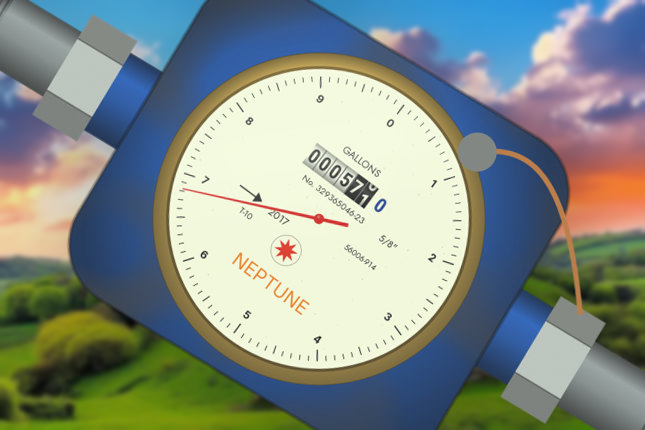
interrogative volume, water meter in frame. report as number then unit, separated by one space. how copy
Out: 5706.8 gal
